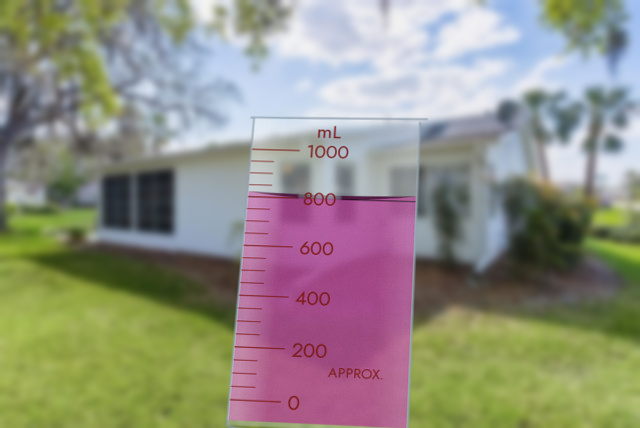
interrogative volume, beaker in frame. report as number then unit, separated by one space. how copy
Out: 800 mL
